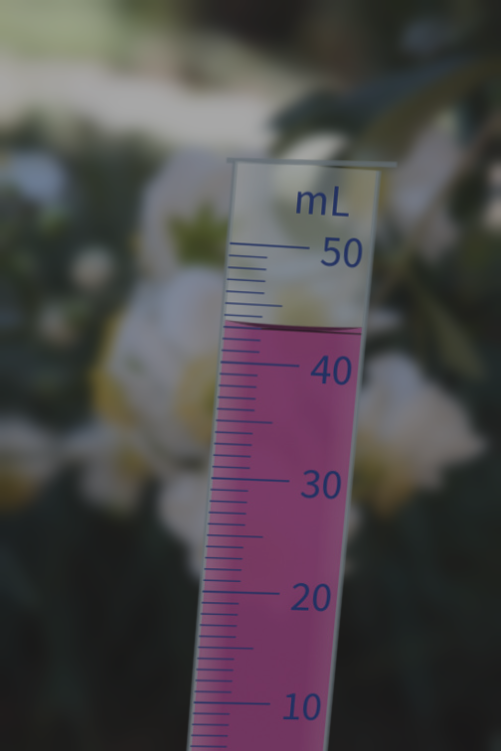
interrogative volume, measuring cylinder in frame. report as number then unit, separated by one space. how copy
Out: 43 mL
